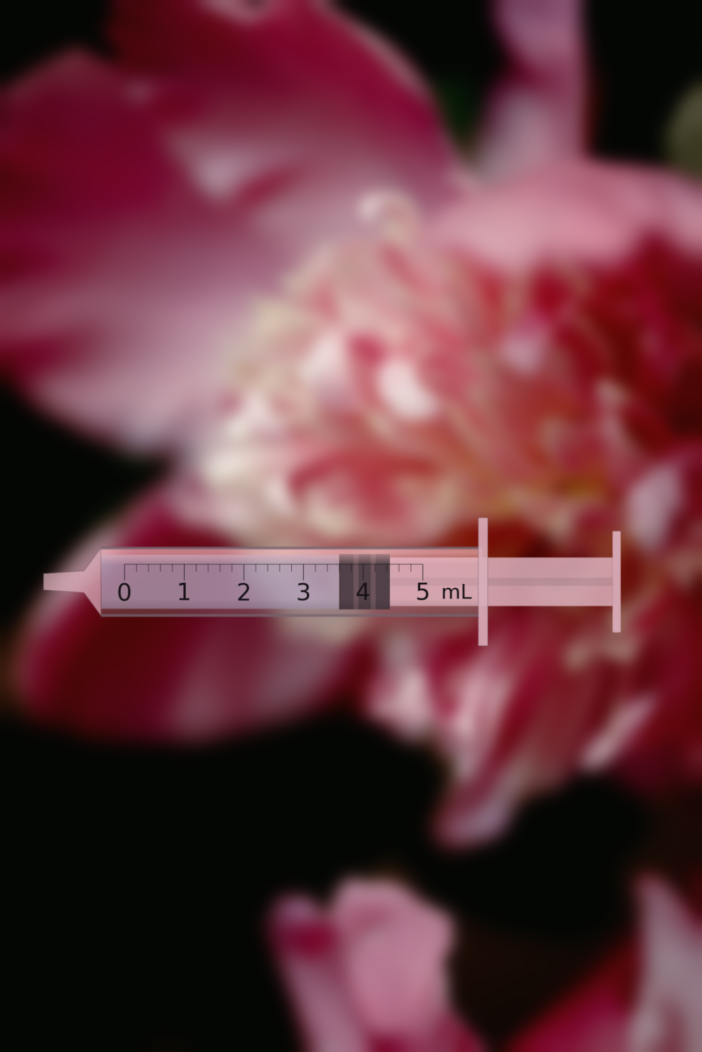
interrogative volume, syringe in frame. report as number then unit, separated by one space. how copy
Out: 3.6 mL
